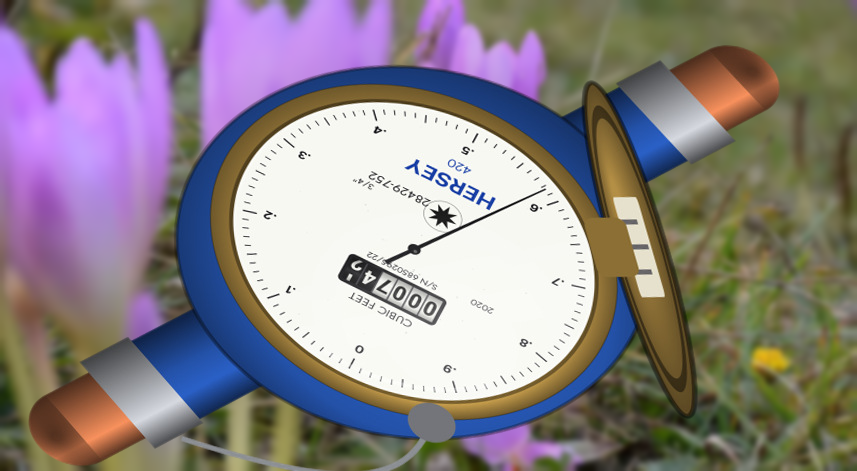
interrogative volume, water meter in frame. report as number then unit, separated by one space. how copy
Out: 741.58 ft³
